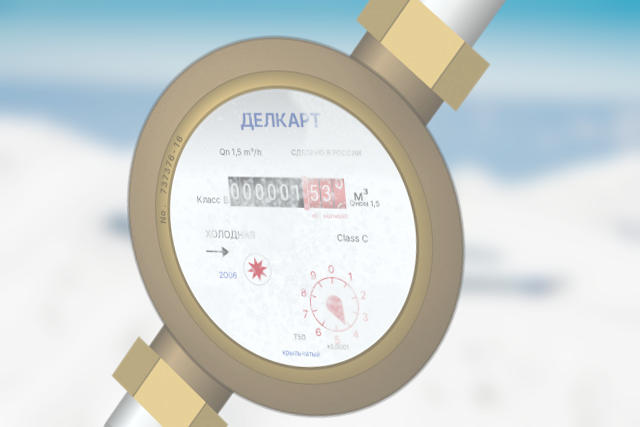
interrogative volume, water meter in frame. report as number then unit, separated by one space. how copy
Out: 1.5354 m³
